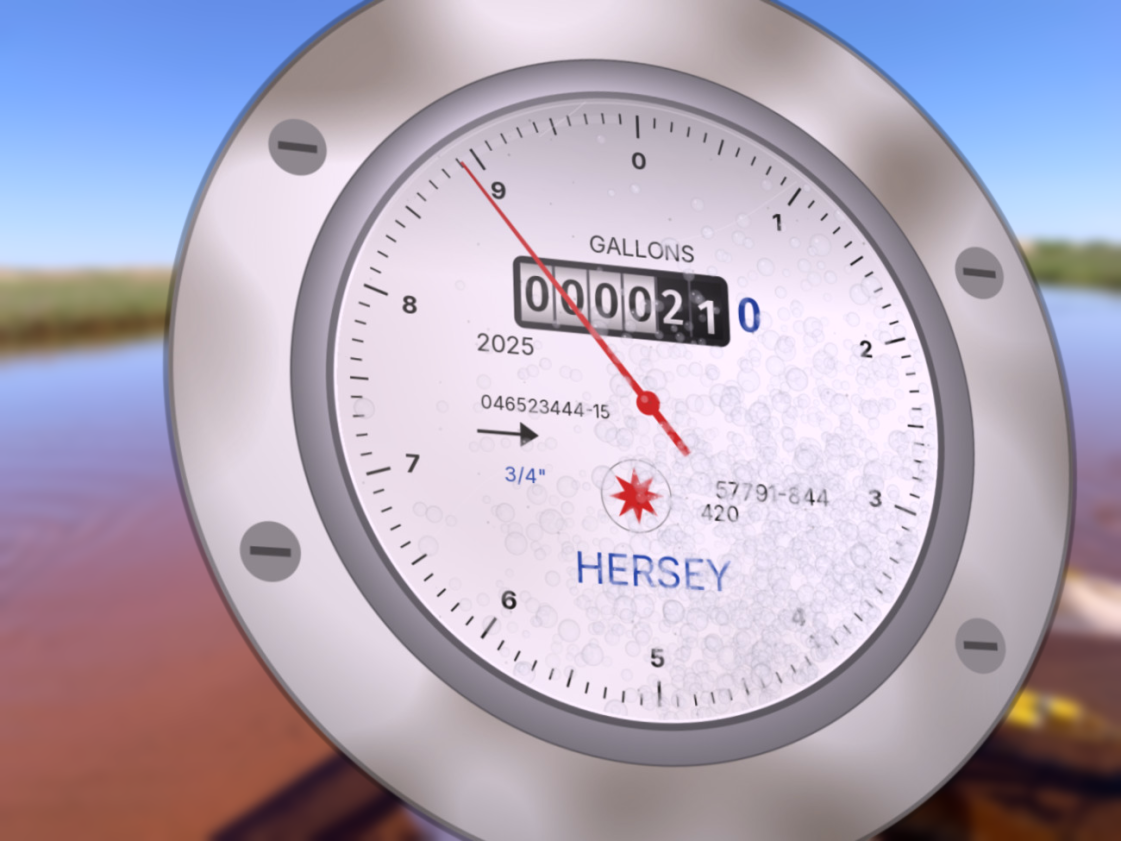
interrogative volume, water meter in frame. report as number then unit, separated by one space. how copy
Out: 208.9 gal
